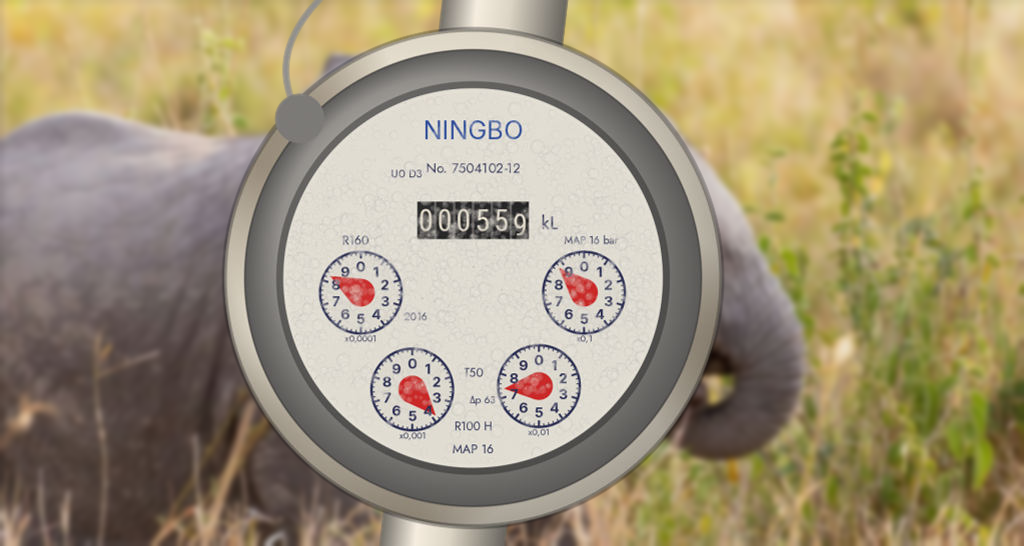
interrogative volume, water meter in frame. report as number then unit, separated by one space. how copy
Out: 558.8738 kL
